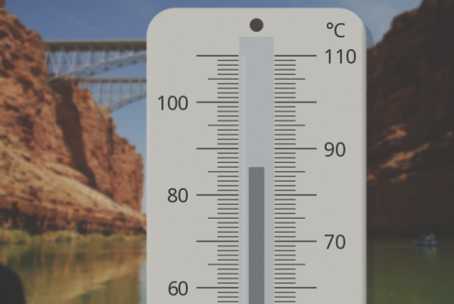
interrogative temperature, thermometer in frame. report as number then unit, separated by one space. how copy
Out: 86 °C
